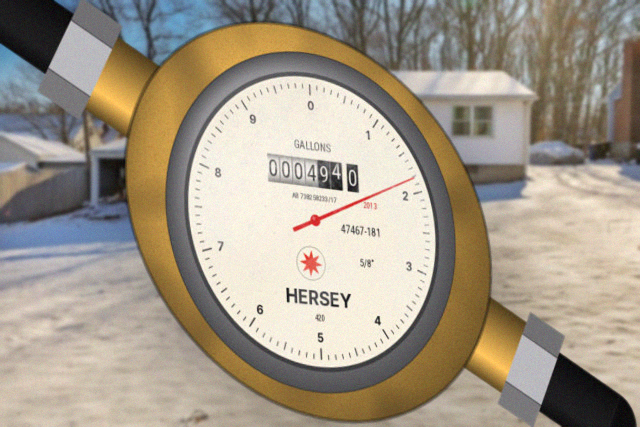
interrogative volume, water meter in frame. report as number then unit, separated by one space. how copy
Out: 4941.8 gal
